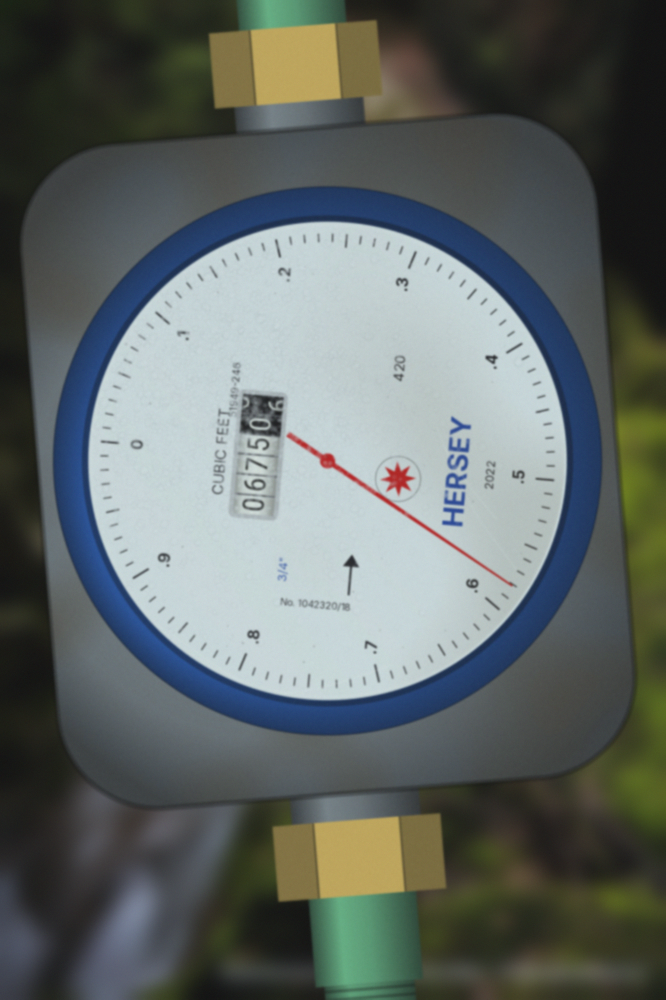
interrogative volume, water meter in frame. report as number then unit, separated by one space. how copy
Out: 67505.58 ft³
